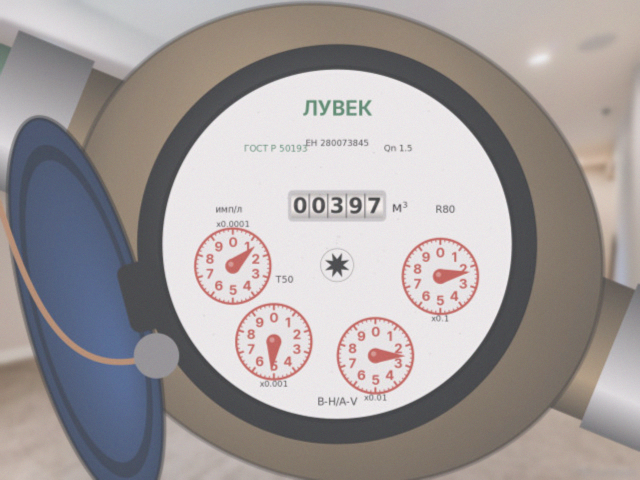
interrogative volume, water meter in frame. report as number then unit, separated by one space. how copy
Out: 397.2251 m³
